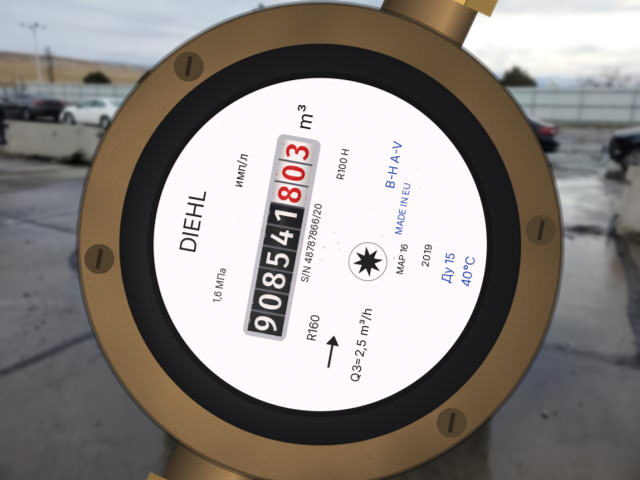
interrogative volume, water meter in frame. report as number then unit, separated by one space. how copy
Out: 908541.803 m³
